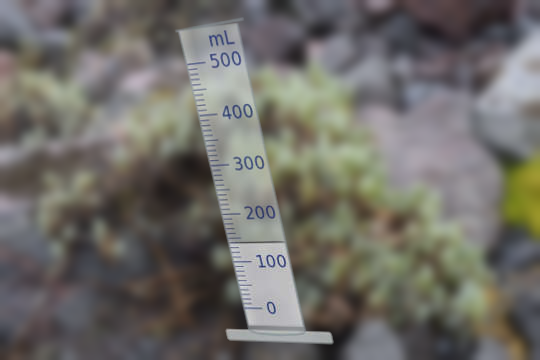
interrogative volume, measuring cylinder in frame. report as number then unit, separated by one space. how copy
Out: 140 mL
